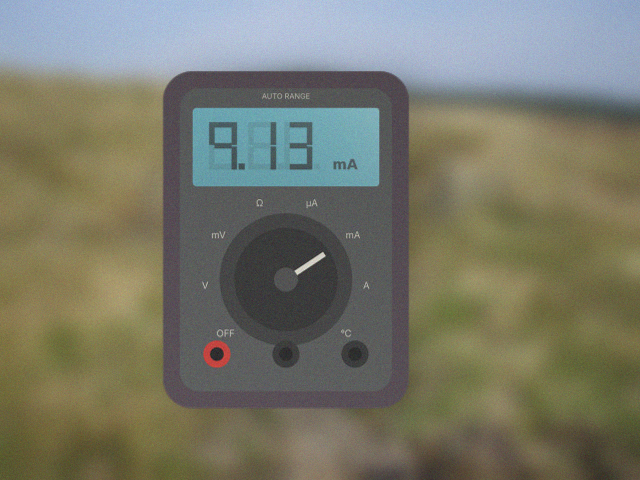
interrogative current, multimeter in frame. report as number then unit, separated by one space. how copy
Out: 9.13 mA
